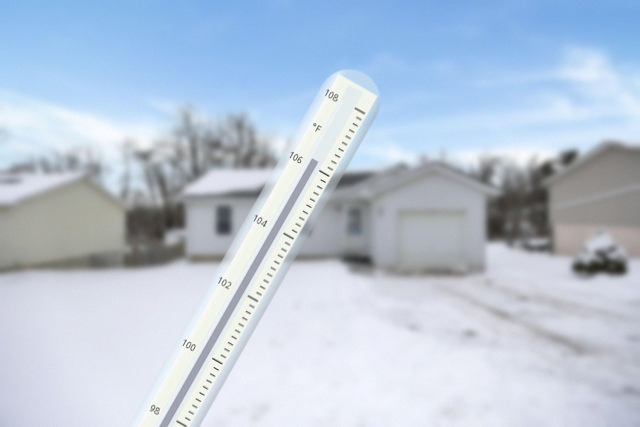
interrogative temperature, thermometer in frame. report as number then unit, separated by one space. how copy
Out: 106.2 °F
